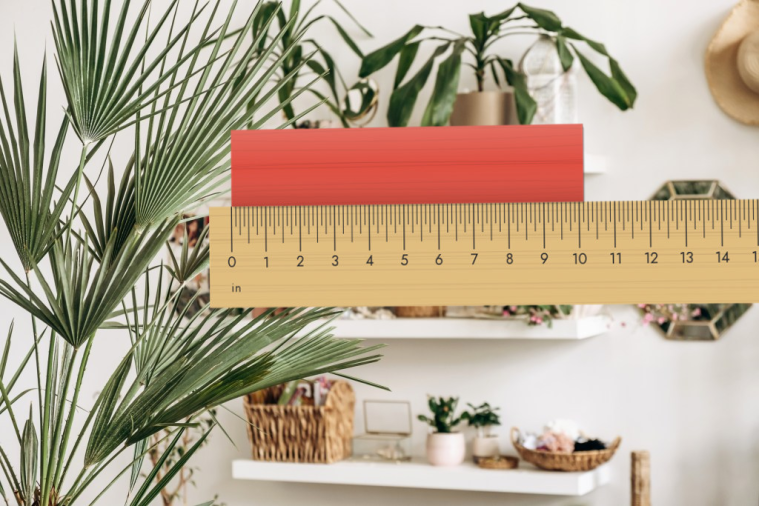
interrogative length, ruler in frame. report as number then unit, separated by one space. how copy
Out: 10.125 in
